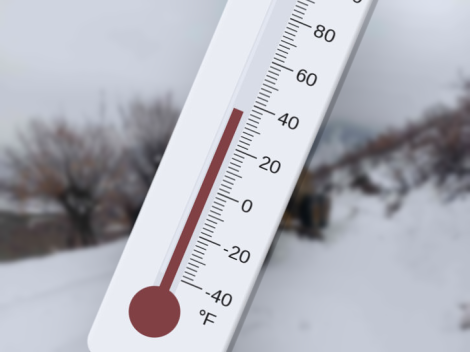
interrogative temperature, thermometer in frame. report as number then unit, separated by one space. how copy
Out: 36 °F
